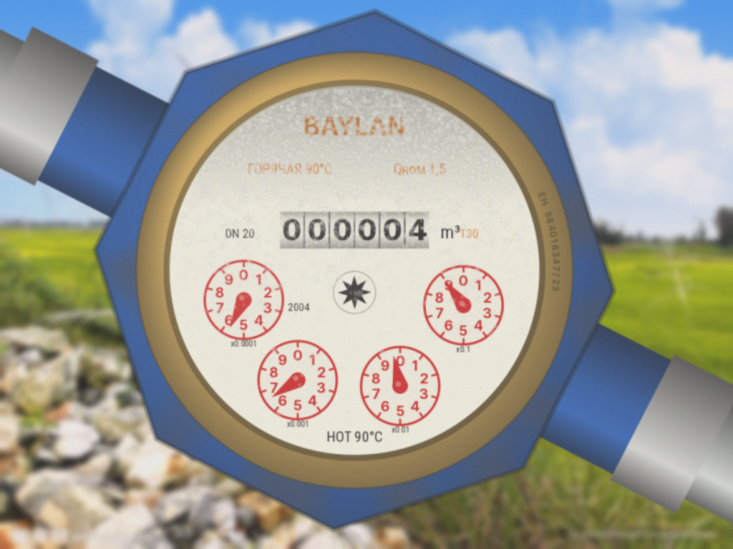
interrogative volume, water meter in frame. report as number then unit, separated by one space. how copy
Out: 4.8965 m³
